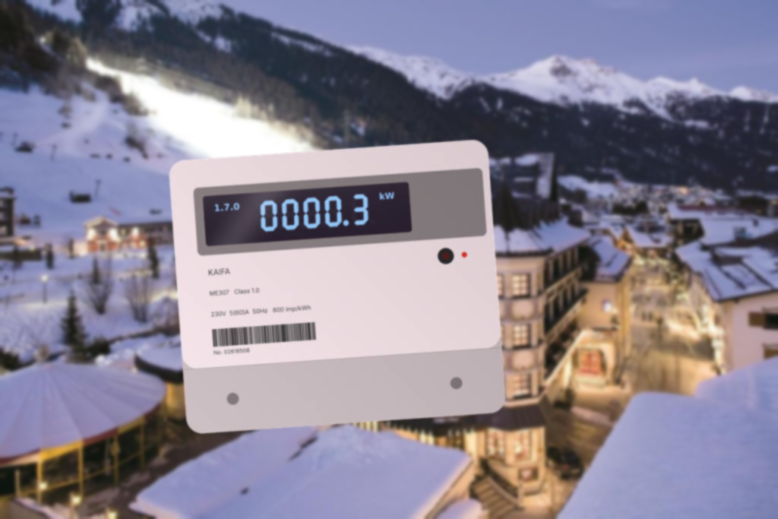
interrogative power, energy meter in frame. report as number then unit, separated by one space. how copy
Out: 0.3 kW
